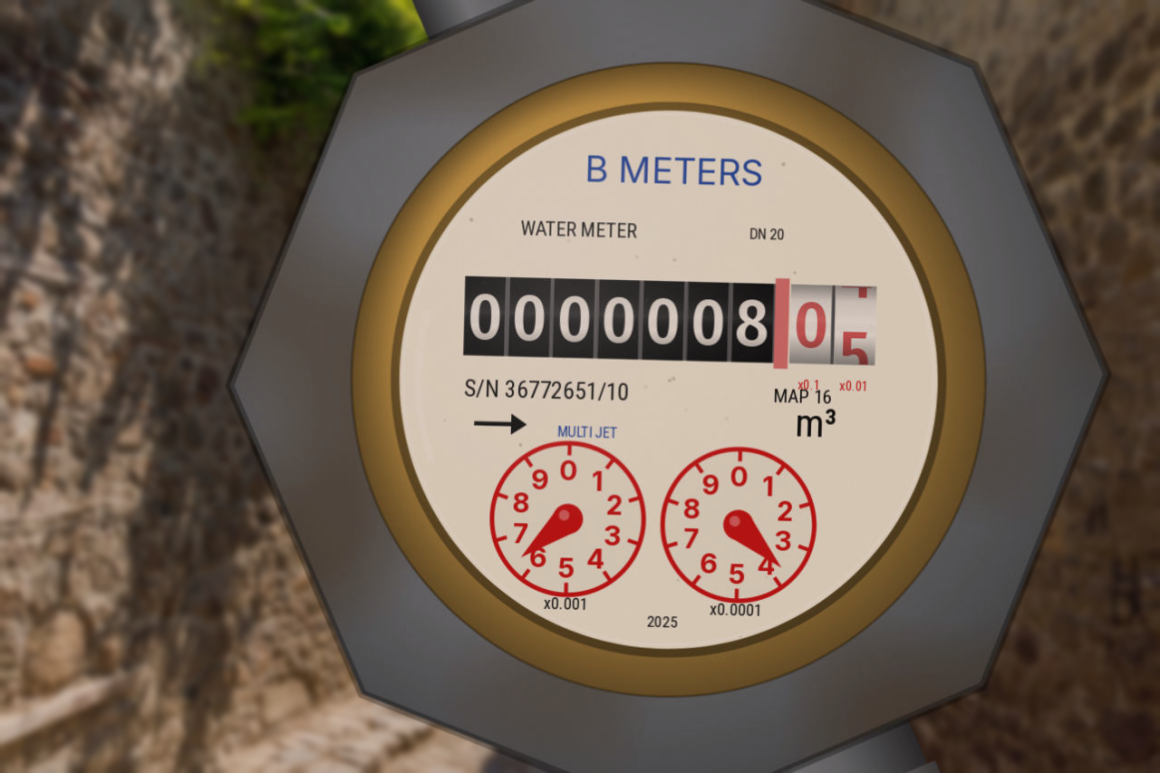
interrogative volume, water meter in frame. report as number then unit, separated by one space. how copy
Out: 8.0463 m³
